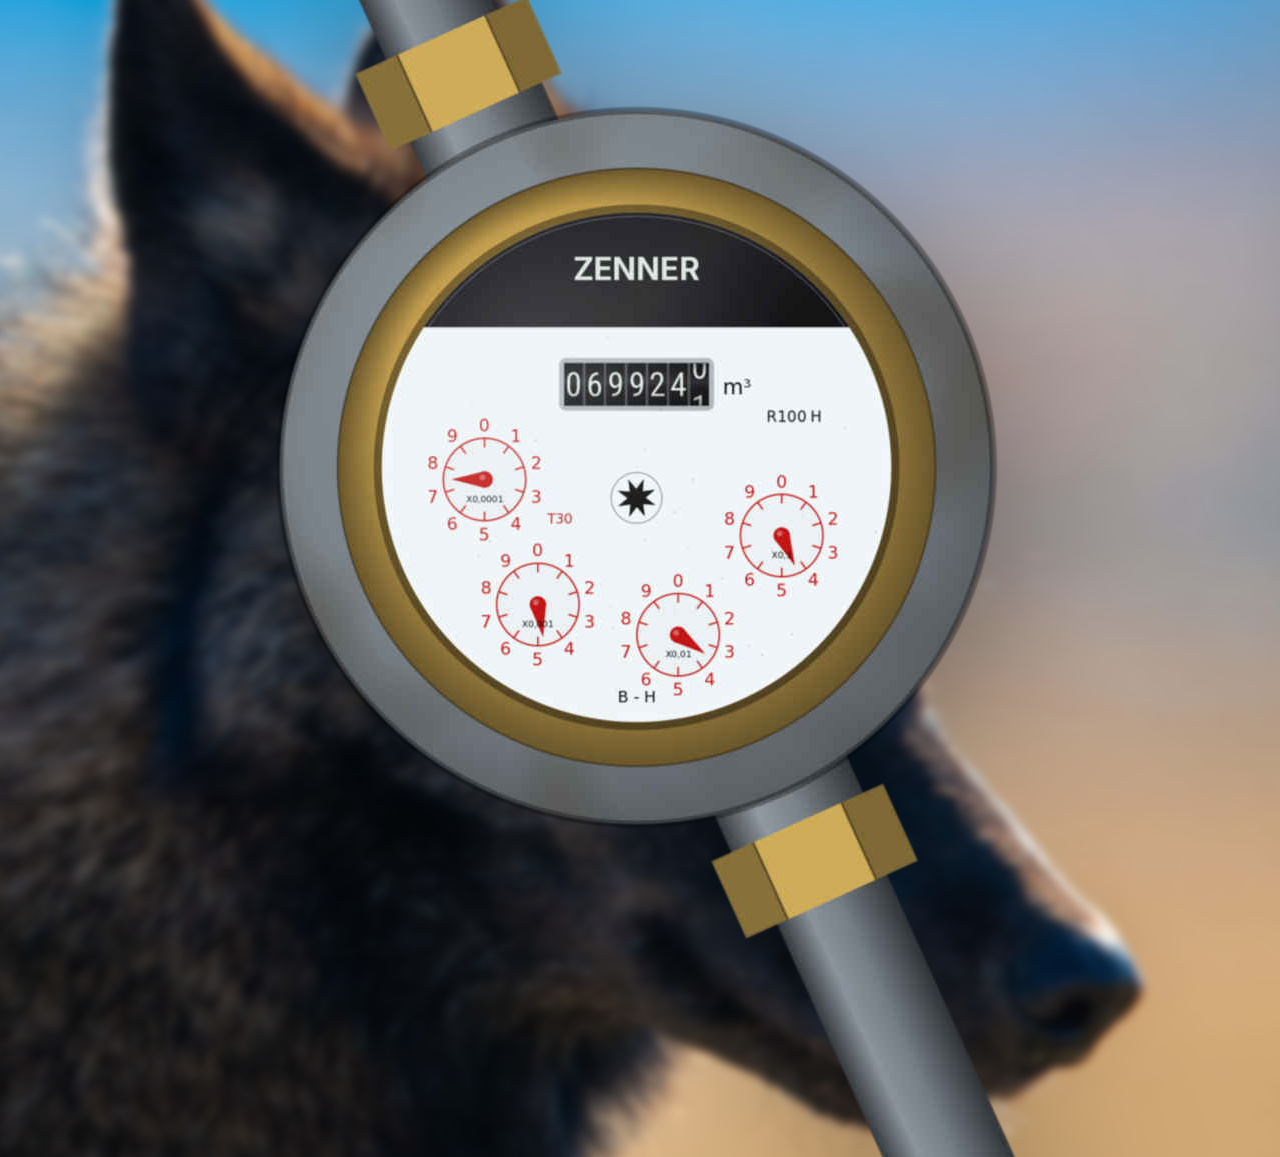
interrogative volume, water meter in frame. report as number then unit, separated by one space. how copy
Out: 699240.4347 m³
